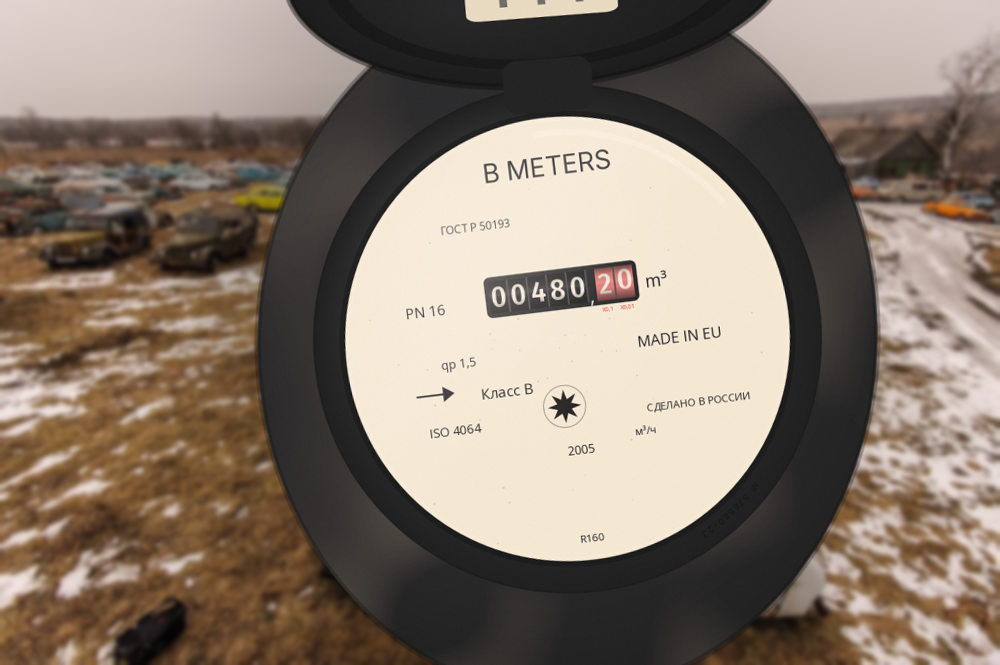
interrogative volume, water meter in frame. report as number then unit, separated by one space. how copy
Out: 480.20 m³
